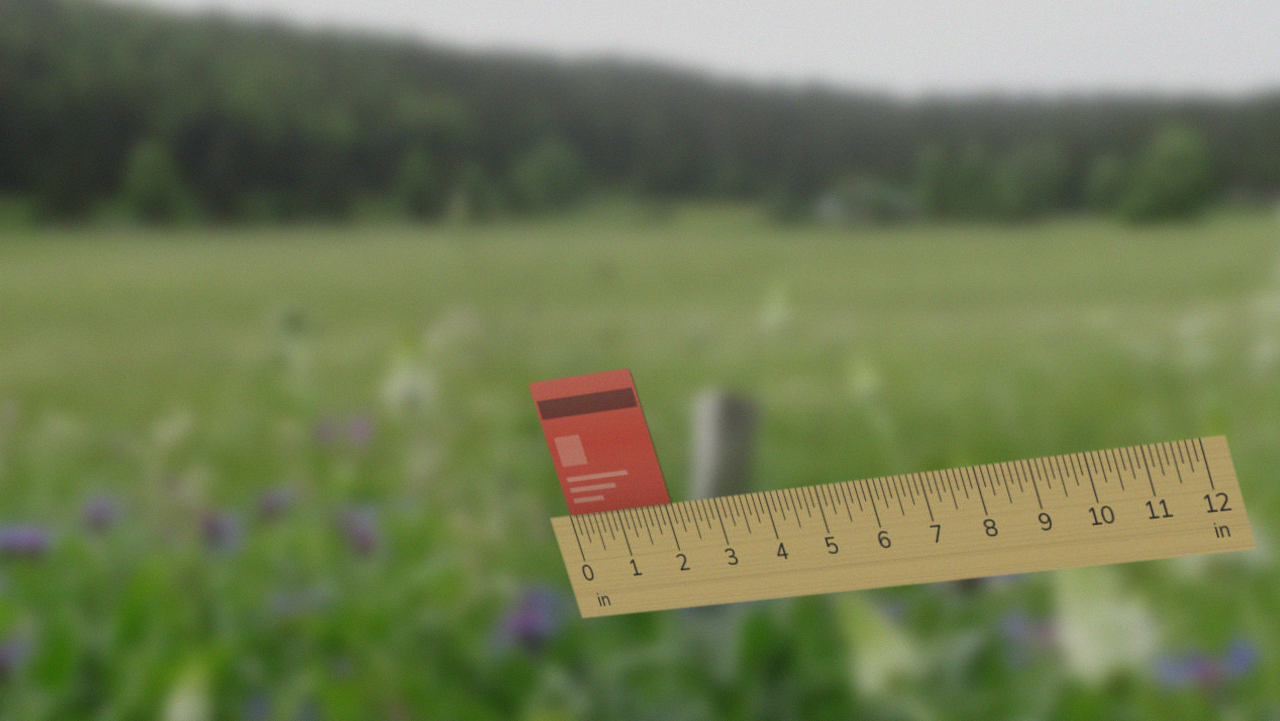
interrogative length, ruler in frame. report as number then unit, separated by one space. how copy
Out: 2.125 in
